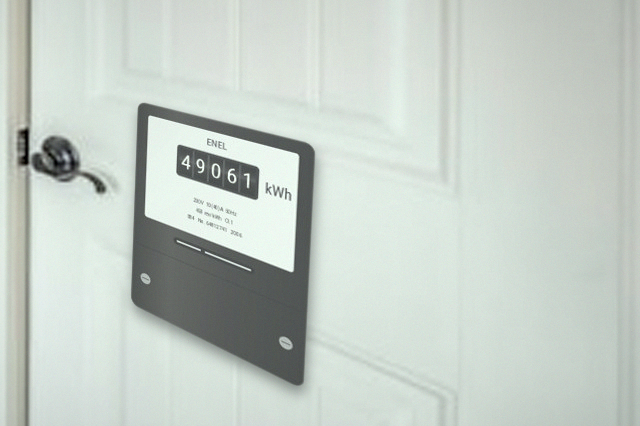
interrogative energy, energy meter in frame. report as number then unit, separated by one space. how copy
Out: 49061 kWh
